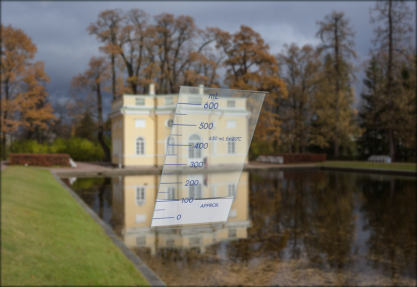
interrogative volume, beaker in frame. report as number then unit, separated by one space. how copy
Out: 100 mL
